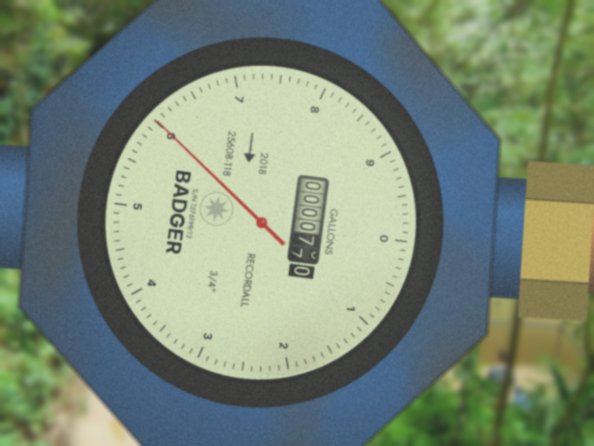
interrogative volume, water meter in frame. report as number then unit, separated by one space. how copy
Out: 766.0 gal
